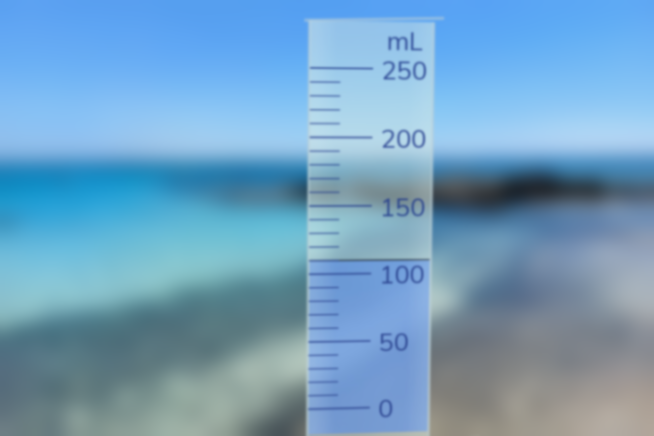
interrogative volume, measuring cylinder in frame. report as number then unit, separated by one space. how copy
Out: 110 mL
